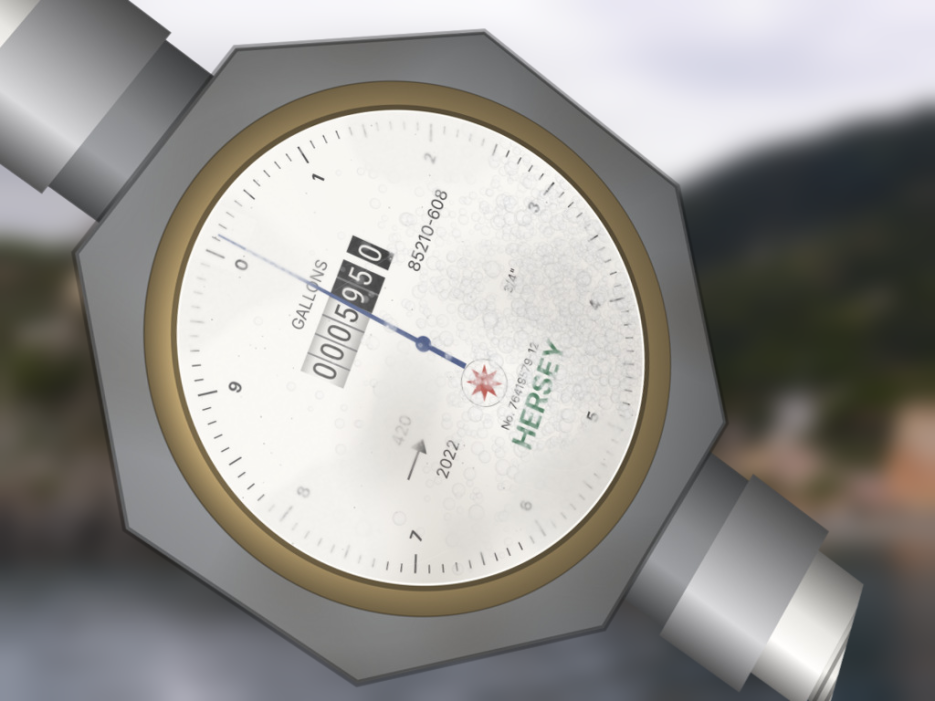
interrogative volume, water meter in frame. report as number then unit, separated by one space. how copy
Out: 5950.1 gal
